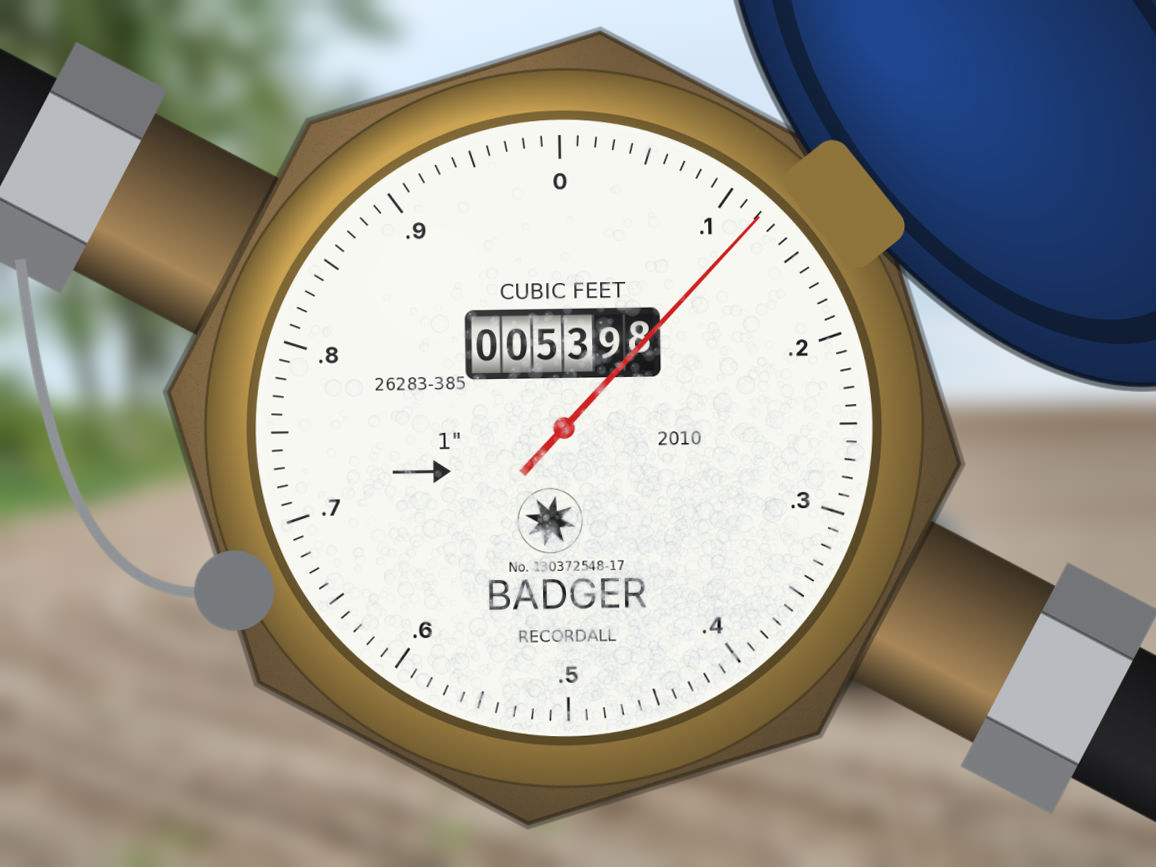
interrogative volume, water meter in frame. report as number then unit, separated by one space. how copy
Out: 5398.12 ft³
